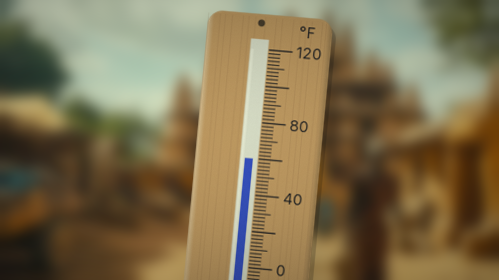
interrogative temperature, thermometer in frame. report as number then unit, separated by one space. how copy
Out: 60 °F
